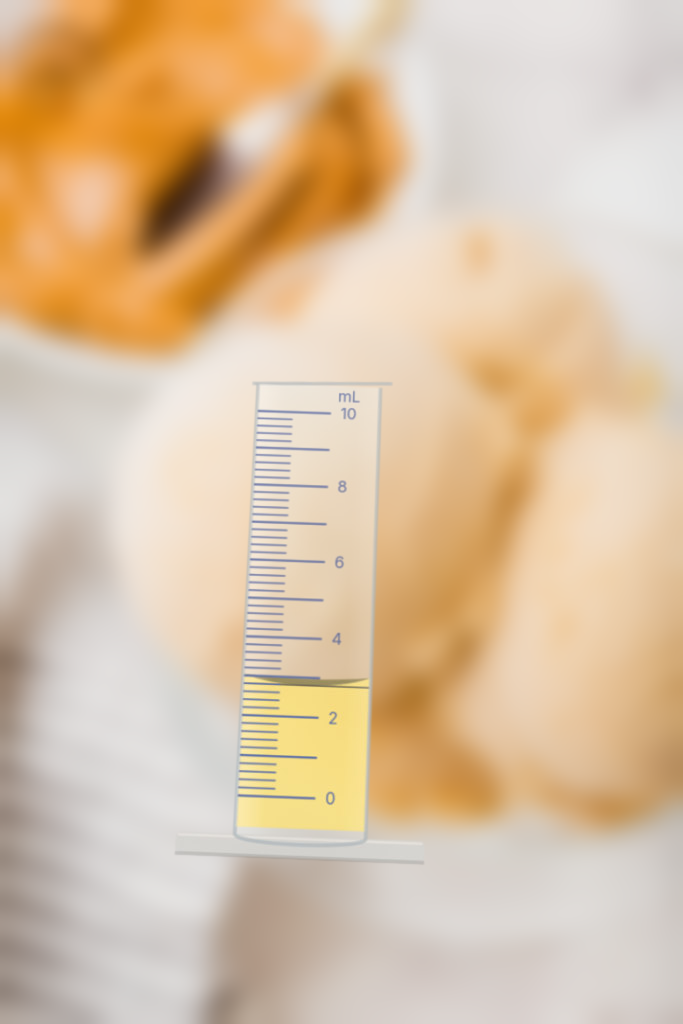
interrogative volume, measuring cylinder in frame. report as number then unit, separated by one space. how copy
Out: 2.8 mL
